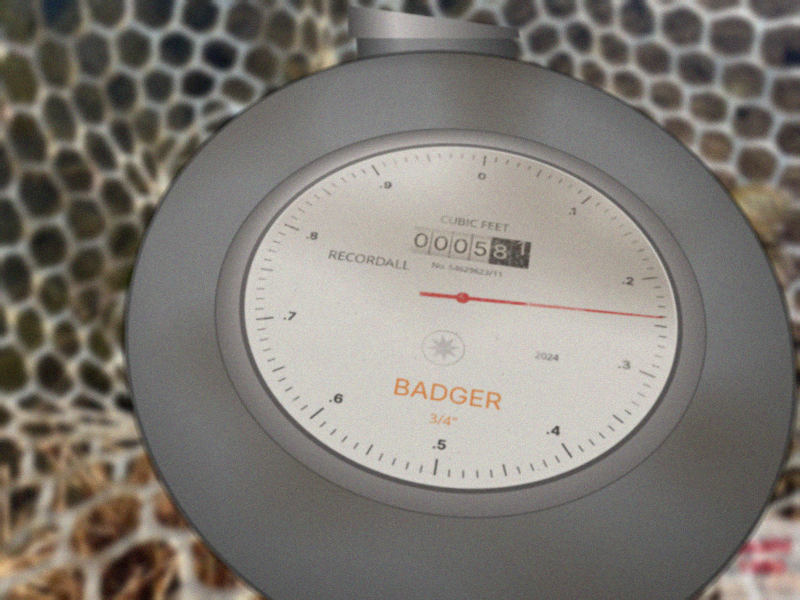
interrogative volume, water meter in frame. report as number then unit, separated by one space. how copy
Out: 581.24 ft³
